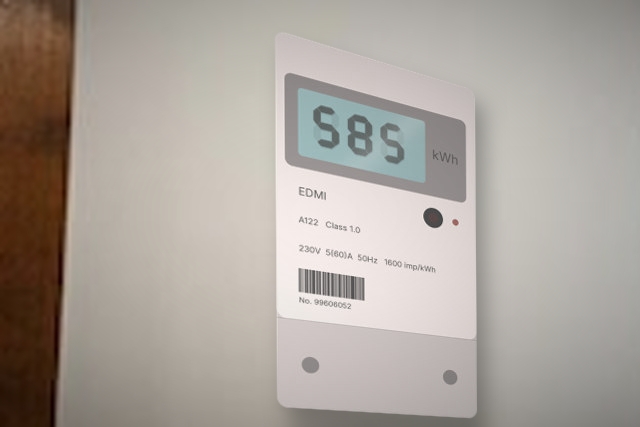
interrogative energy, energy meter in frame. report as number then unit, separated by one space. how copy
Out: 585 kWh
